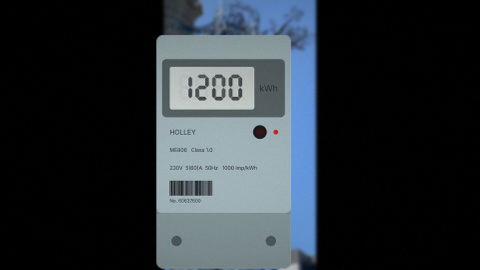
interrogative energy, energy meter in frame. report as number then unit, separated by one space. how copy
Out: 1200 kWh
